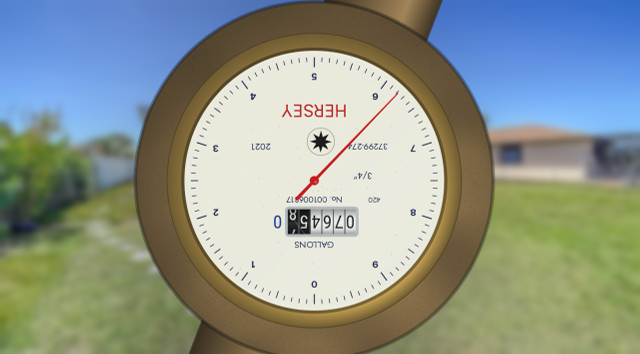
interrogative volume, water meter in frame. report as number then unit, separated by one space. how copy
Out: 764576.2 gal
